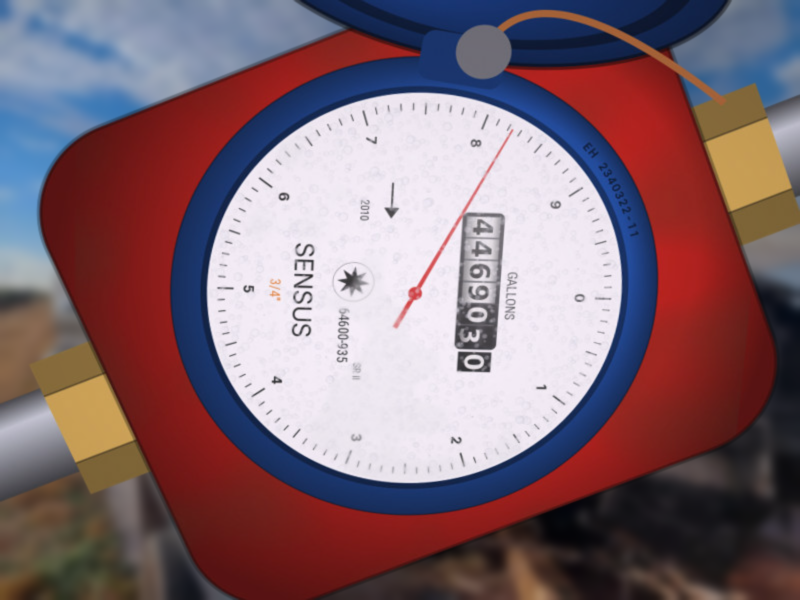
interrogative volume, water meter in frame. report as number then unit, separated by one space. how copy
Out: 4469028.2 gal
